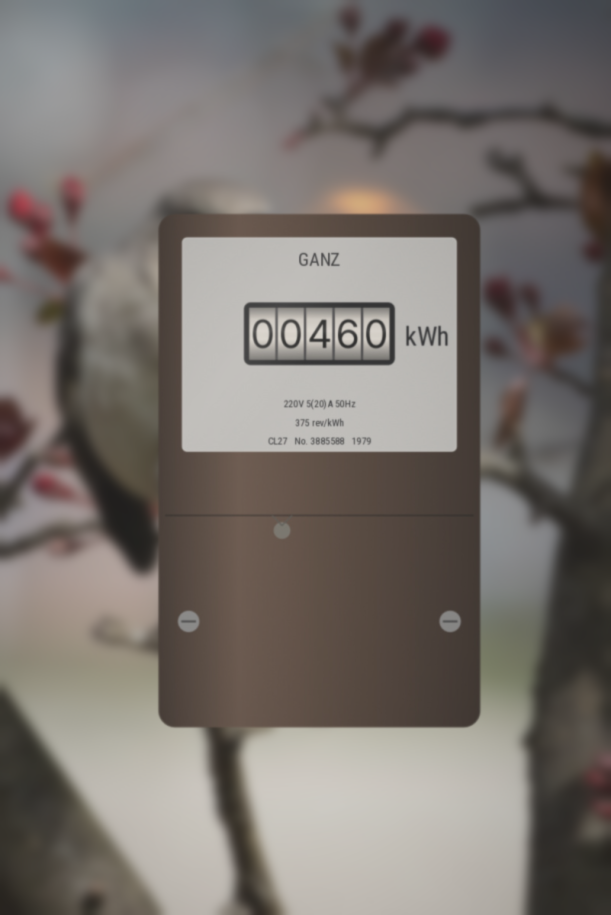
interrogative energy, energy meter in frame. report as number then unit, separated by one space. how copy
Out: 460 kWh
